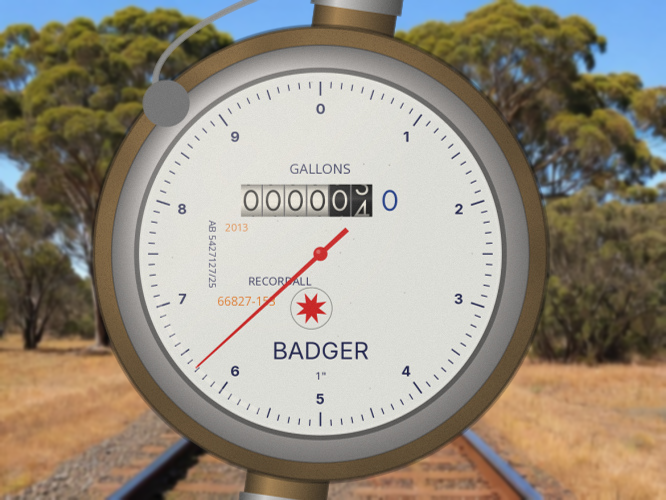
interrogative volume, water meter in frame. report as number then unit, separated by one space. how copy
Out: 36.3 gal
